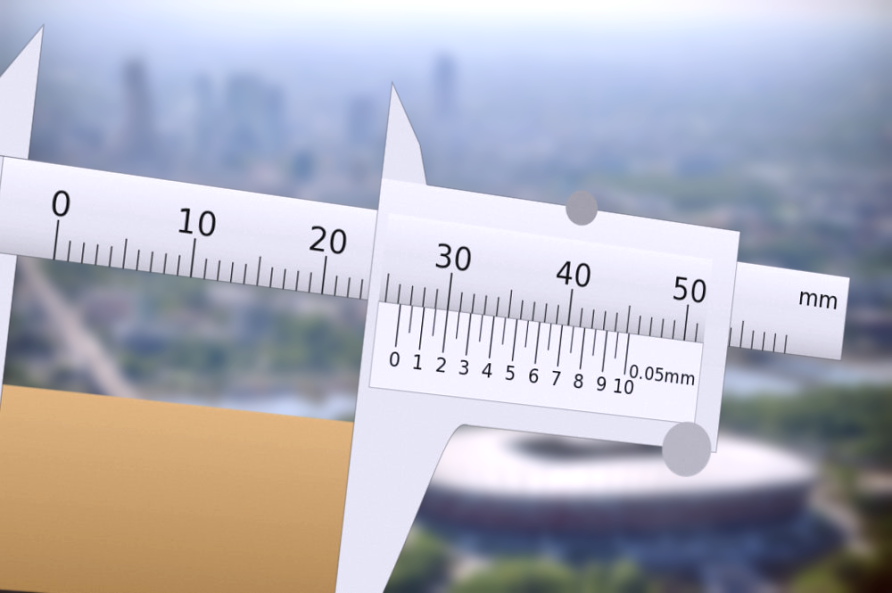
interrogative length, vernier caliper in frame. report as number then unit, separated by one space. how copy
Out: 26.2 mm
